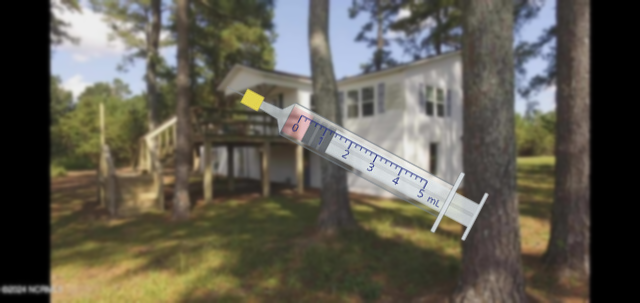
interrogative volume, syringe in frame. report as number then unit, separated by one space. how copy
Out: 0.4 mL
